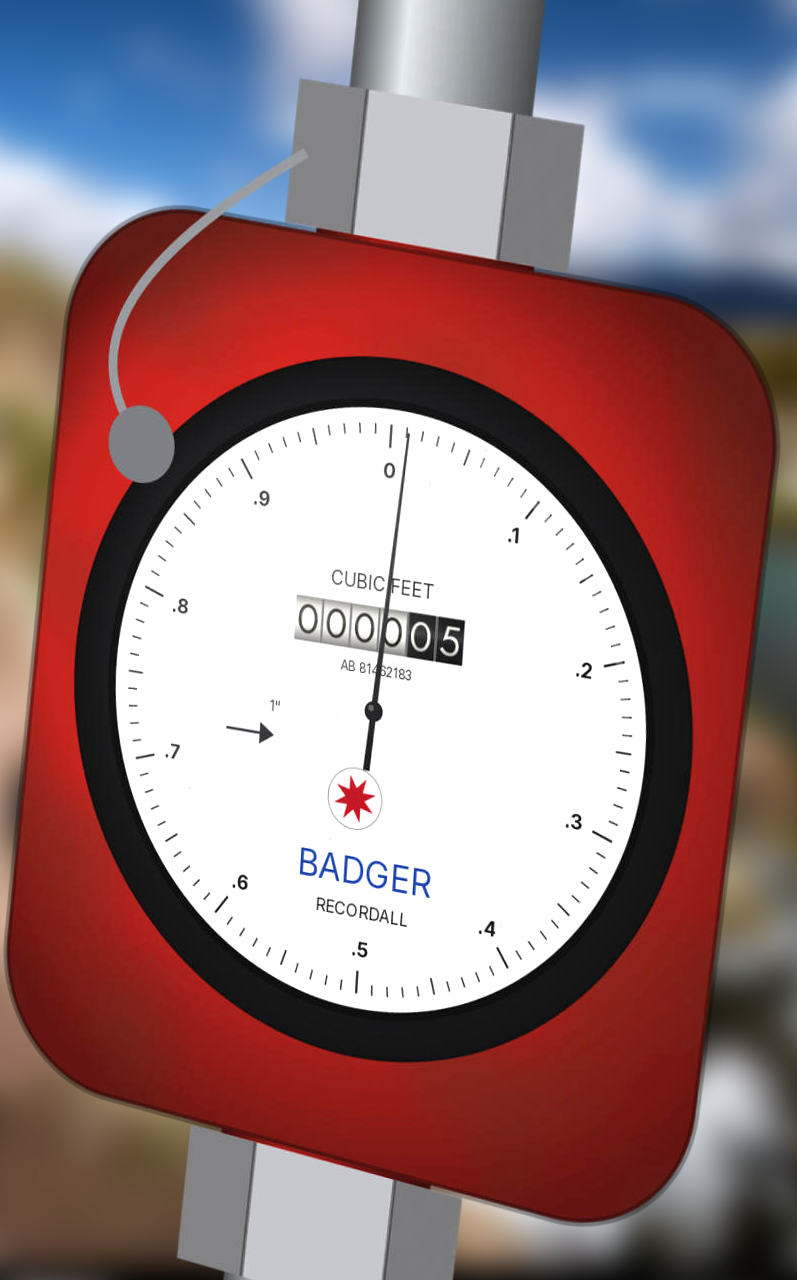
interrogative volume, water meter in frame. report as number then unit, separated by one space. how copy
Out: 5.01 ft³
